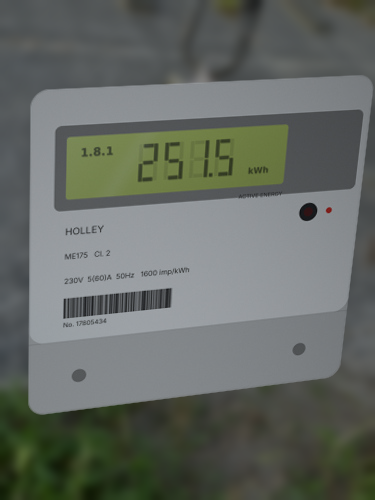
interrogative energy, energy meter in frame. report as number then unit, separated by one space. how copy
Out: 251.5 kWh
